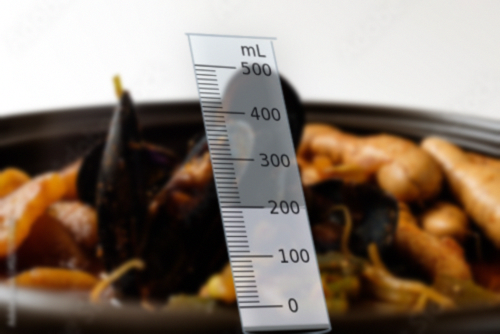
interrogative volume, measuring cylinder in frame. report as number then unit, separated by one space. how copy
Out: 200 mL
